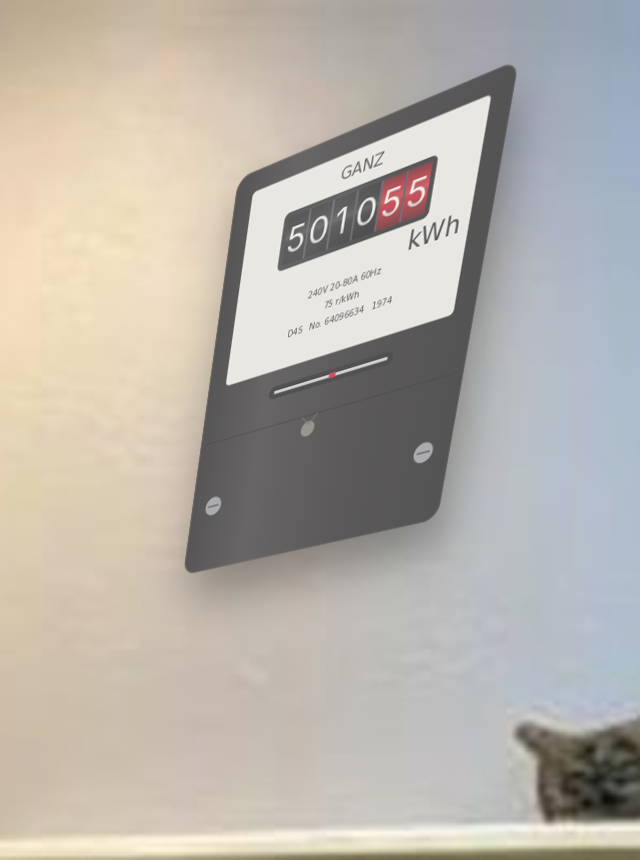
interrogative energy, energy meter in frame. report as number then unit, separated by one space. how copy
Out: 5010.55 kWh
